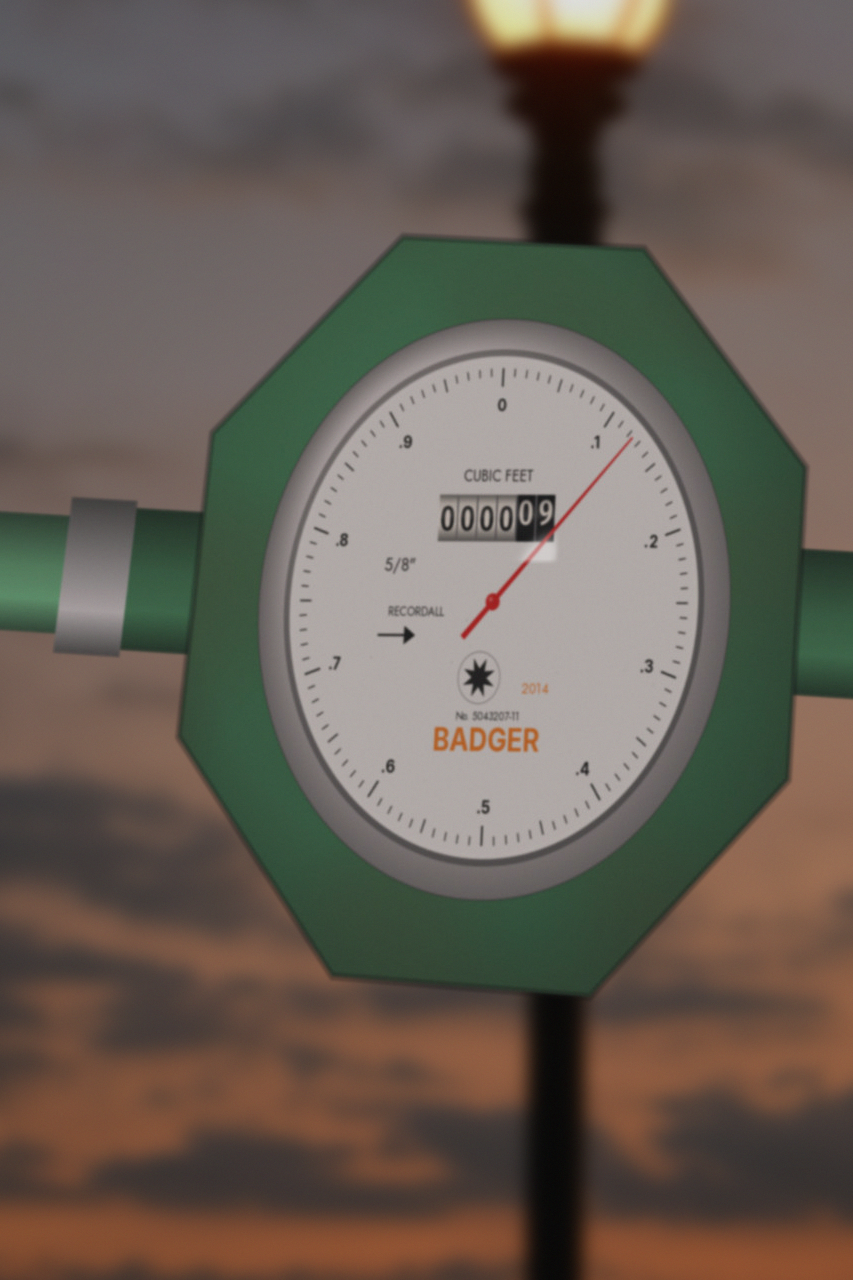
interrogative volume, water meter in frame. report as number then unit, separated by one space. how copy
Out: 9.12 ft³
